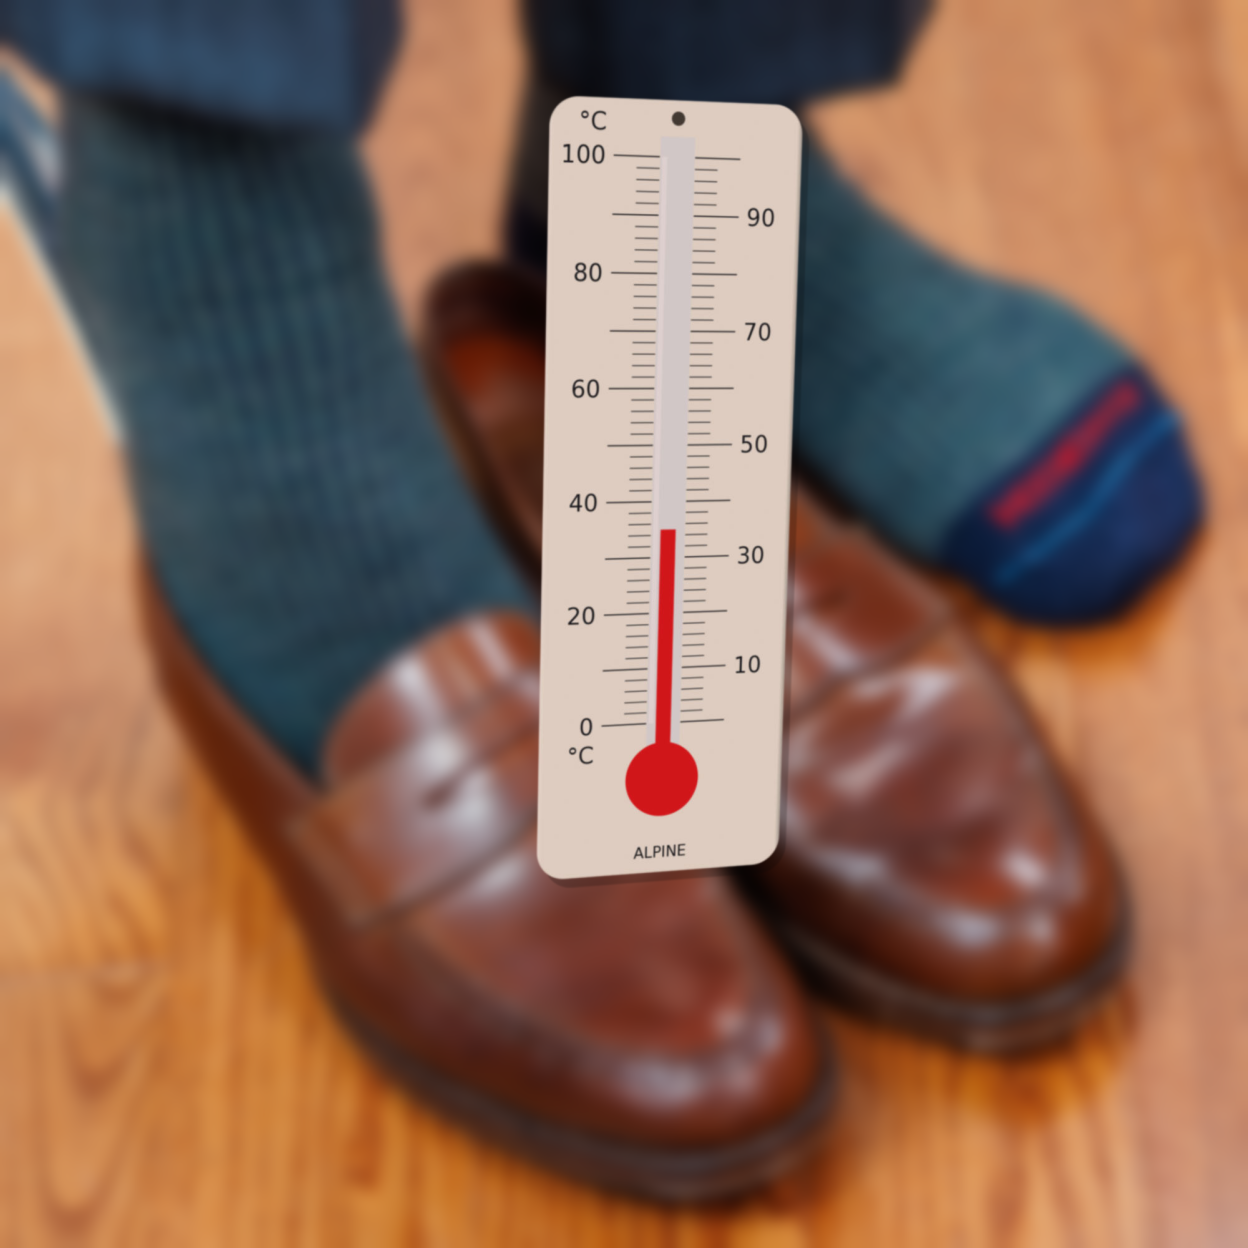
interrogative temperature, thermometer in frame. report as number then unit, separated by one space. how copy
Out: 35 °C
